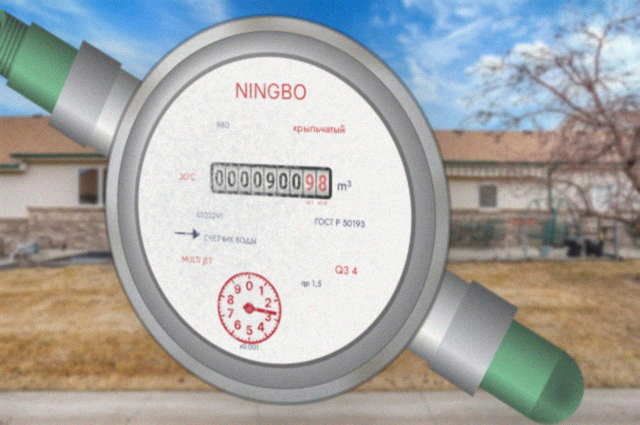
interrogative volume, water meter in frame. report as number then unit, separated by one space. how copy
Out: 900.982 m³
